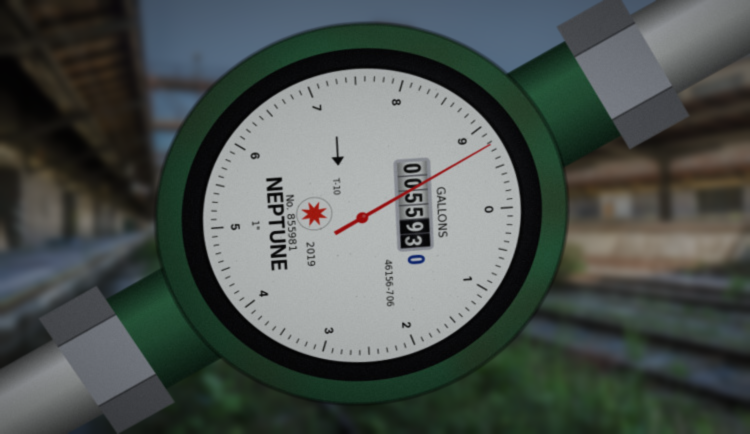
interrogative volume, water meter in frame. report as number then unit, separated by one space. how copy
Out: 55929.2 gal
